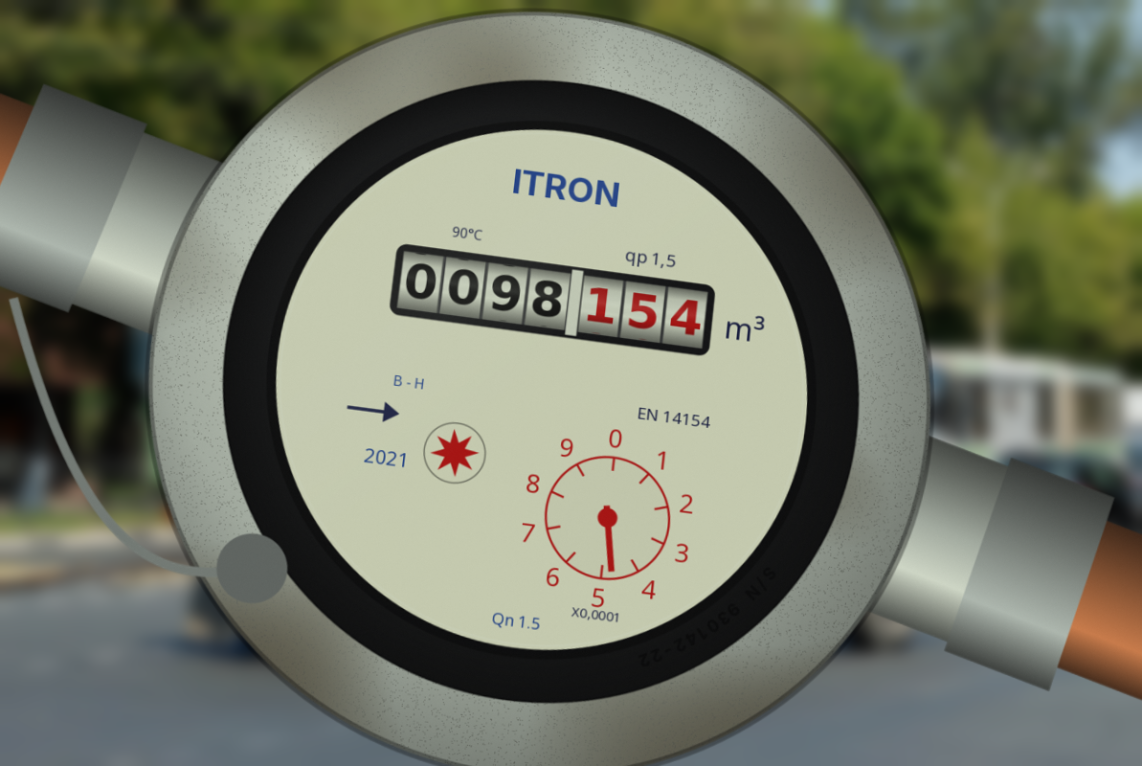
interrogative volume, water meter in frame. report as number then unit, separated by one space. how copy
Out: 98.1544 m³
